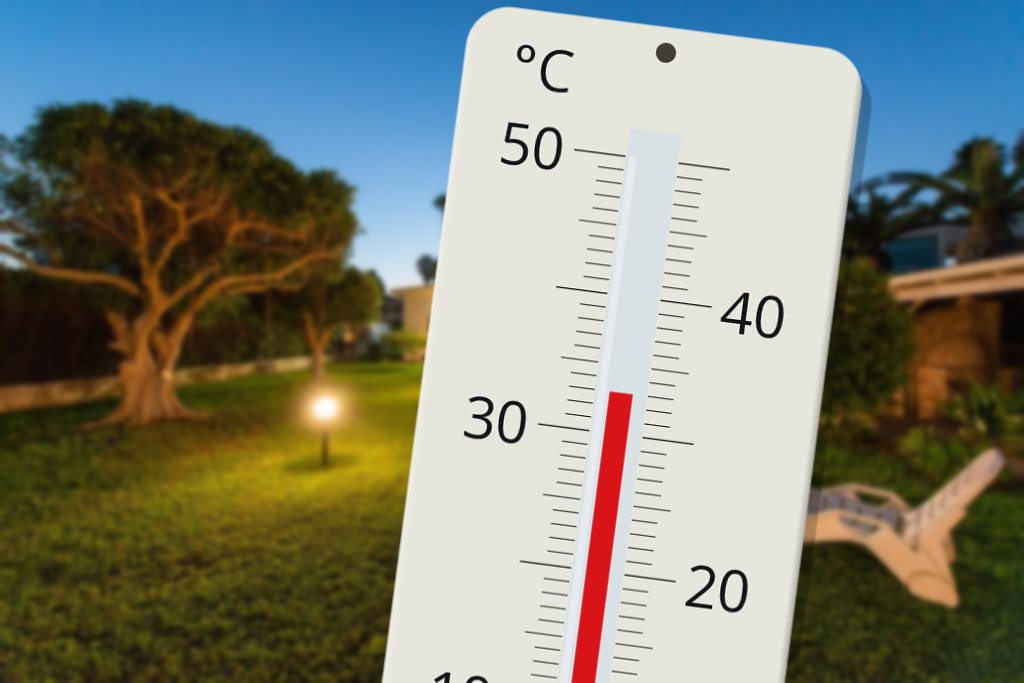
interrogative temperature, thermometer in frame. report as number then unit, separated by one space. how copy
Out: 33 °C
